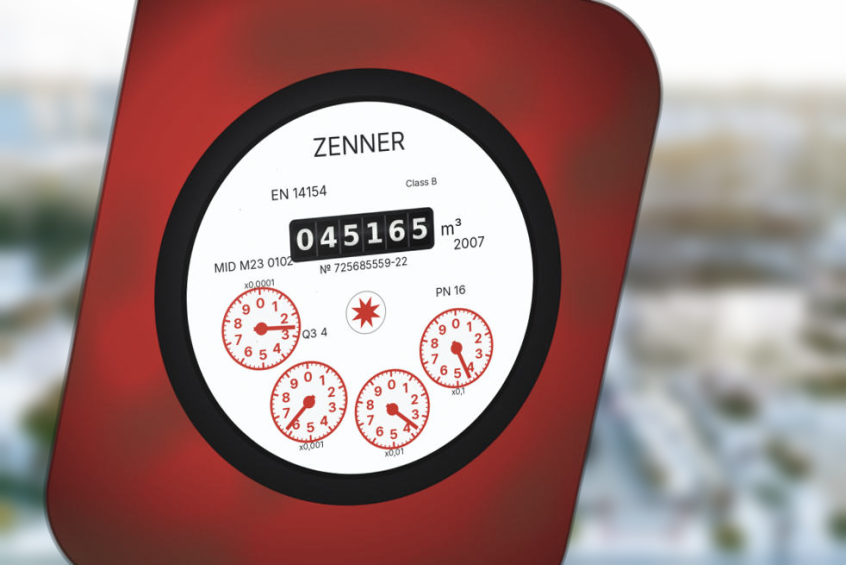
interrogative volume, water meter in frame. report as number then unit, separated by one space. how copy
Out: 45165.4362 m³
